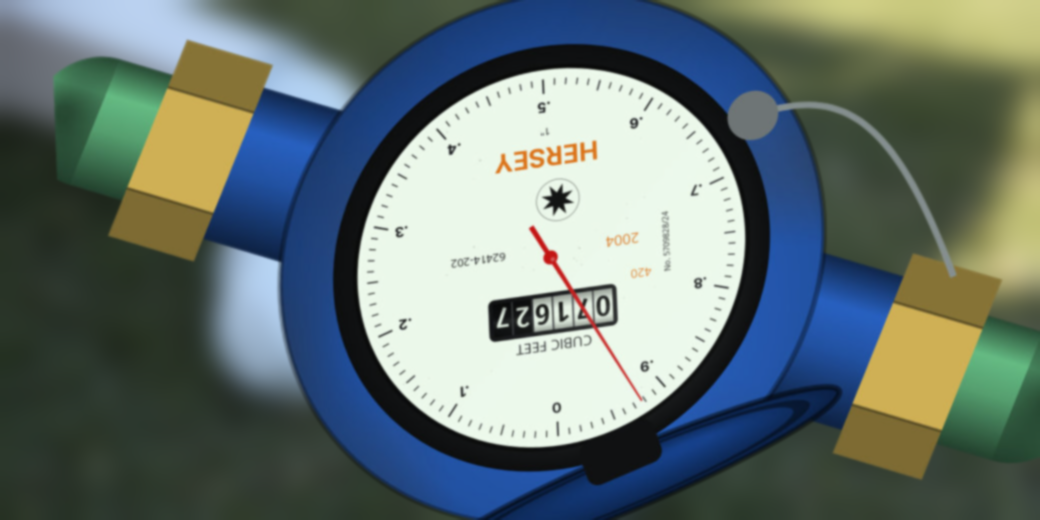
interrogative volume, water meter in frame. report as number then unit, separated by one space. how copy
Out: 71626.92 ft³
